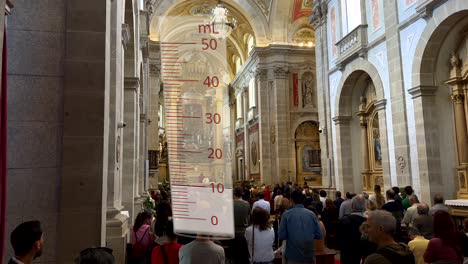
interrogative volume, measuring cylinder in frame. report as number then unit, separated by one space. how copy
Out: 10 mL
